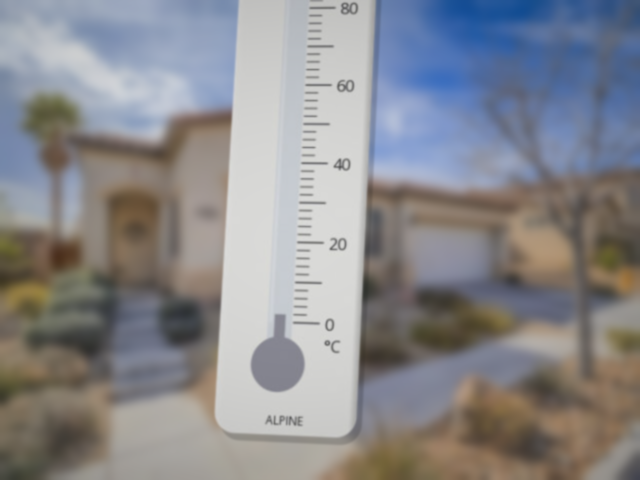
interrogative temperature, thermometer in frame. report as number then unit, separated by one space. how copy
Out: 2 °C
